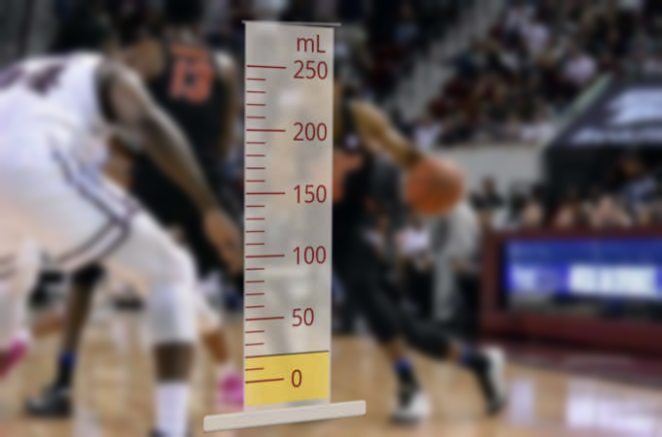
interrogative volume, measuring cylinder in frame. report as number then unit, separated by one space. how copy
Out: 20 mL
